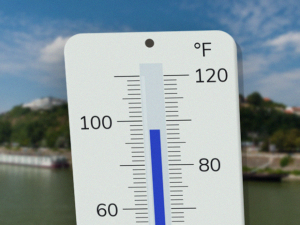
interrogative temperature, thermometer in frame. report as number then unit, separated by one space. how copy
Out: 96 °F
